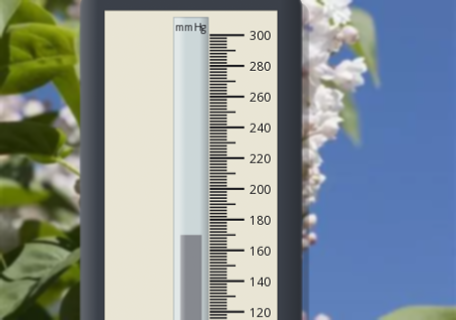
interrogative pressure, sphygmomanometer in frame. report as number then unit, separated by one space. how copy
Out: 170 mmHg
